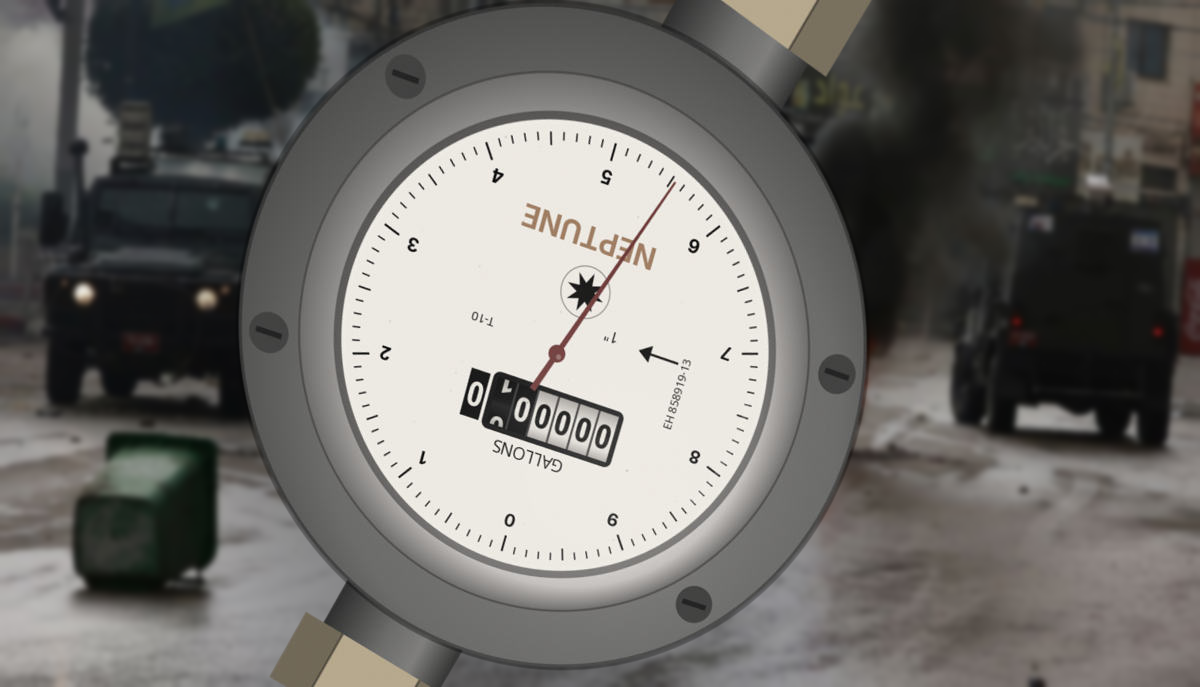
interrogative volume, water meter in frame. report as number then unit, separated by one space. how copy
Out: 5.5 gal
